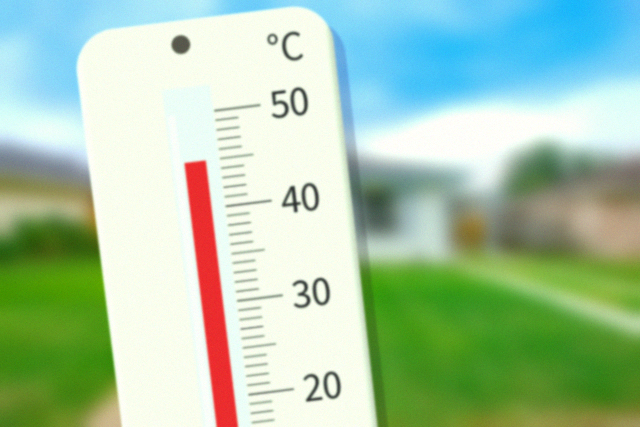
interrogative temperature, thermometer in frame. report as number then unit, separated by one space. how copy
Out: 45 °C
